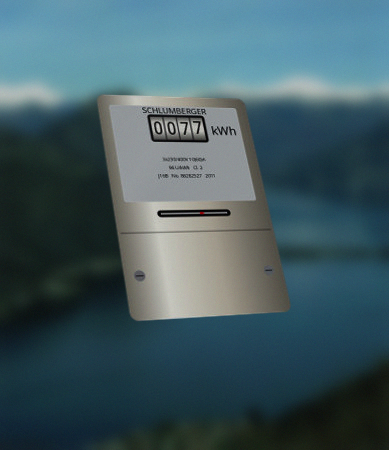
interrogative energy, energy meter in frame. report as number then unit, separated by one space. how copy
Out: 77 kWh
